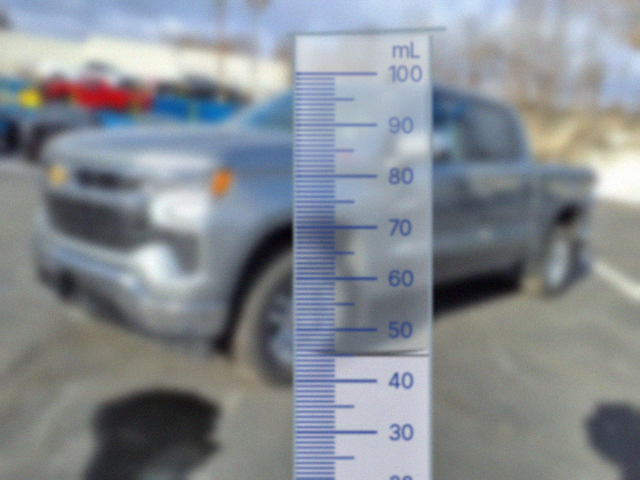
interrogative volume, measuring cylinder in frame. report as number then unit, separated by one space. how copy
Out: 45 mL
